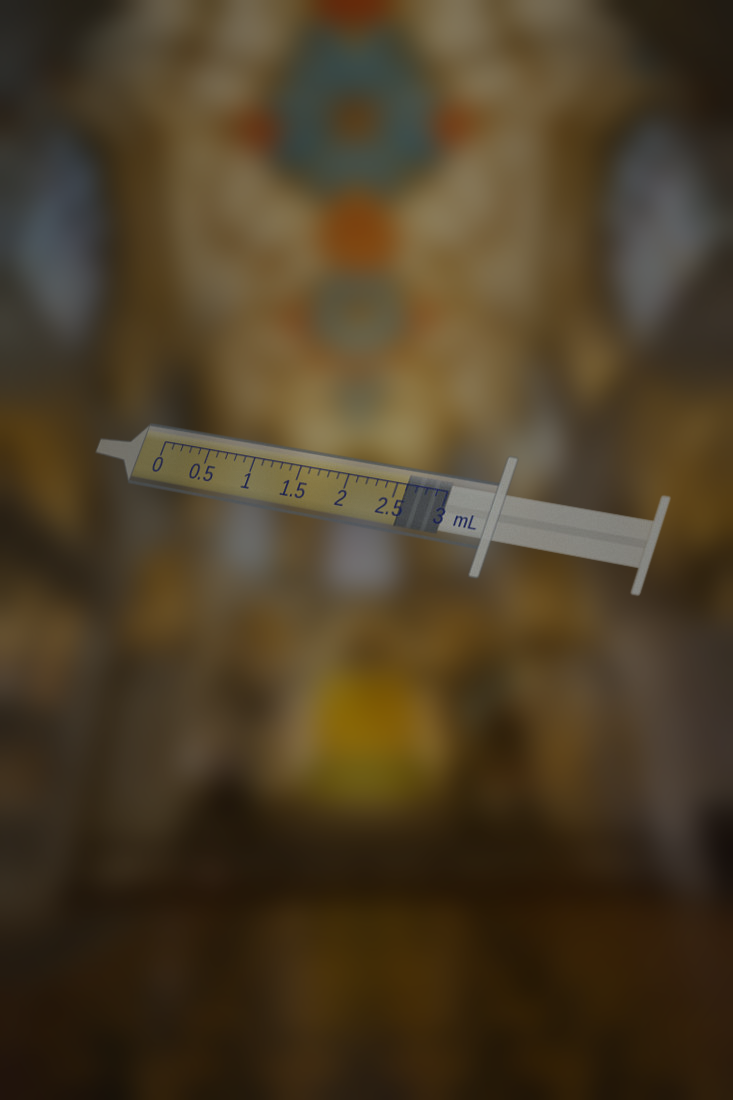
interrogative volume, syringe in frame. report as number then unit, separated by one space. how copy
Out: 2.6 mL
